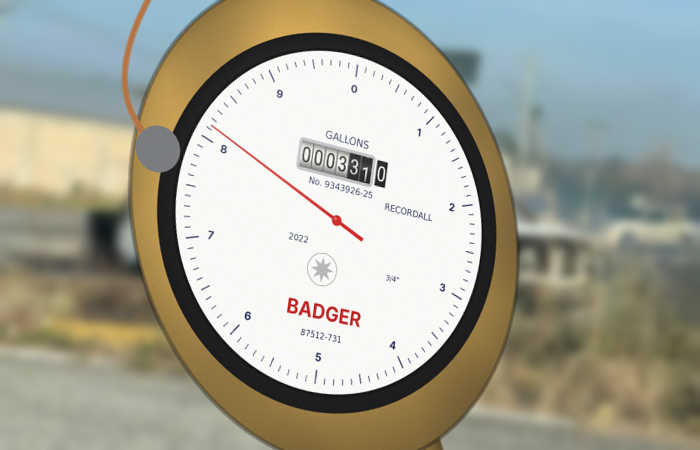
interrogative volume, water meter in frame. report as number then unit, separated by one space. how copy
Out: 3308.1 gal
